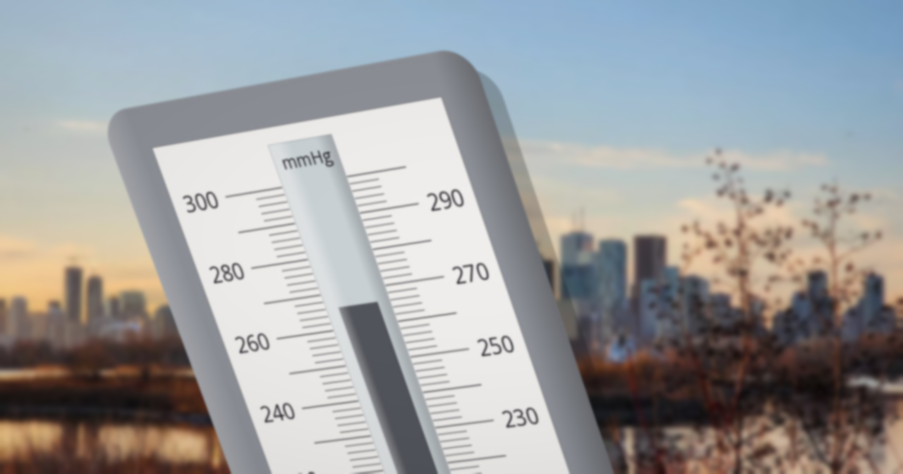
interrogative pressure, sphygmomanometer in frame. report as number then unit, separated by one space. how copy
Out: 266 mmHg
